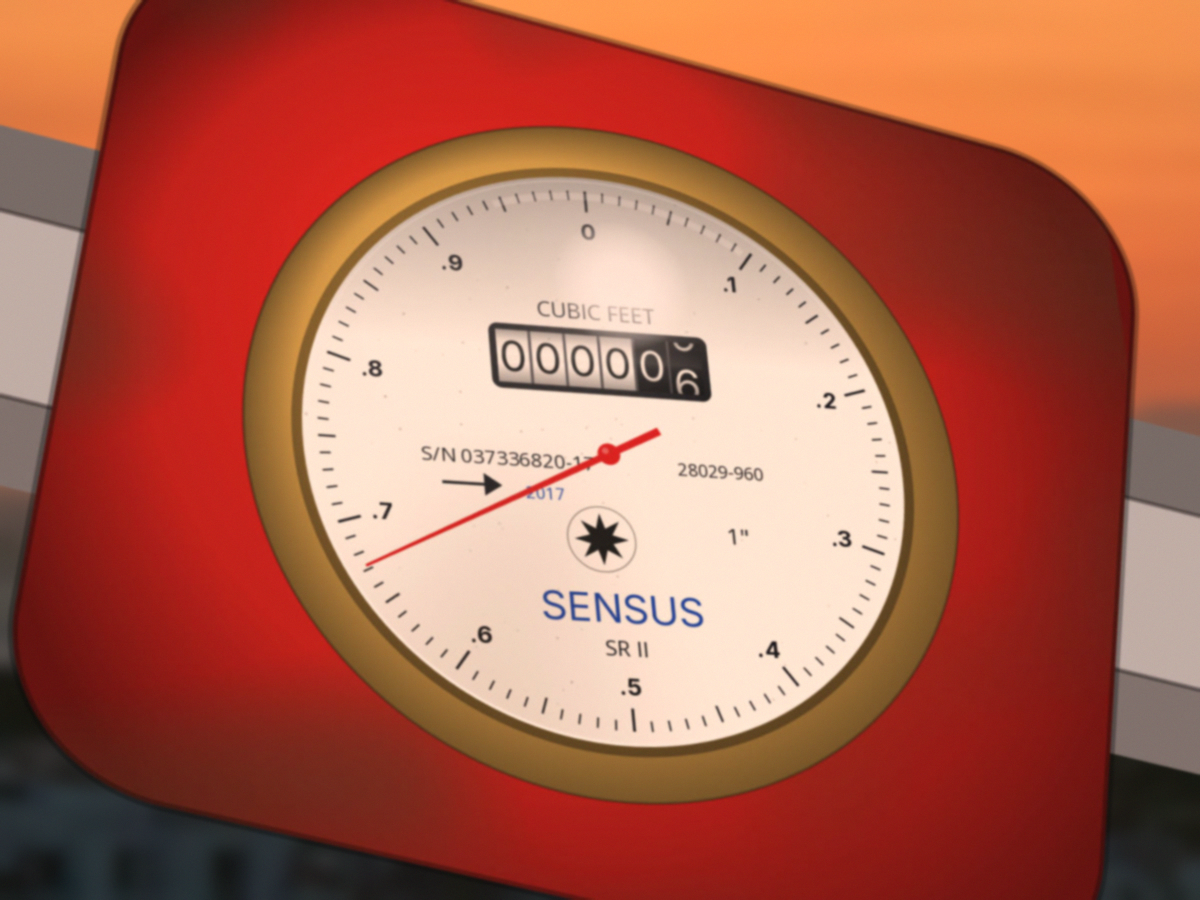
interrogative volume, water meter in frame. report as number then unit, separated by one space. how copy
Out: 5.67 ft³
